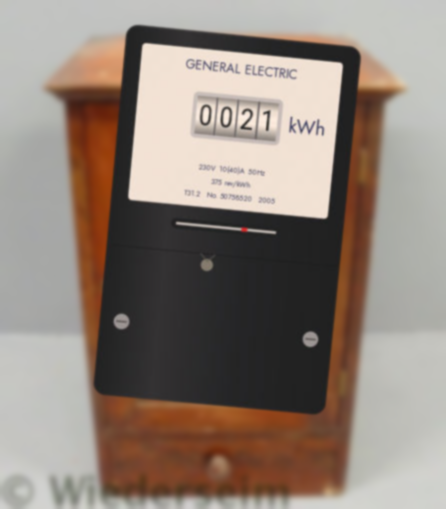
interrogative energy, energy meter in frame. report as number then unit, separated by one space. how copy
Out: 21 kWh
